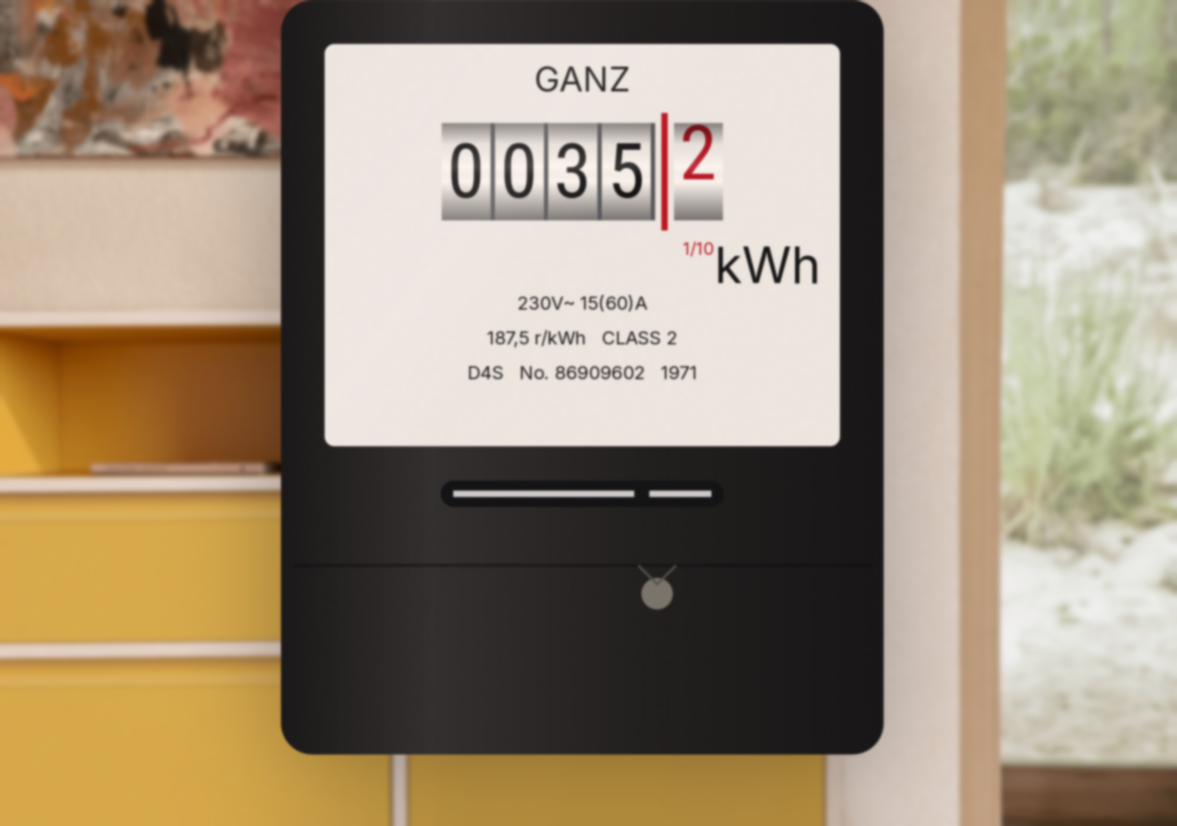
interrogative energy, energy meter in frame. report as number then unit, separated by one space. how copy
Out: 35.2 kWh
